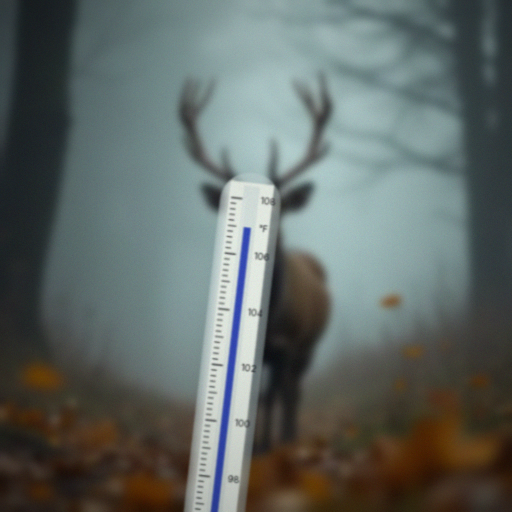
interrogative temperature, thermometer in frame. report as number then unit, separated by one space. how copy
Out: 107 °F
